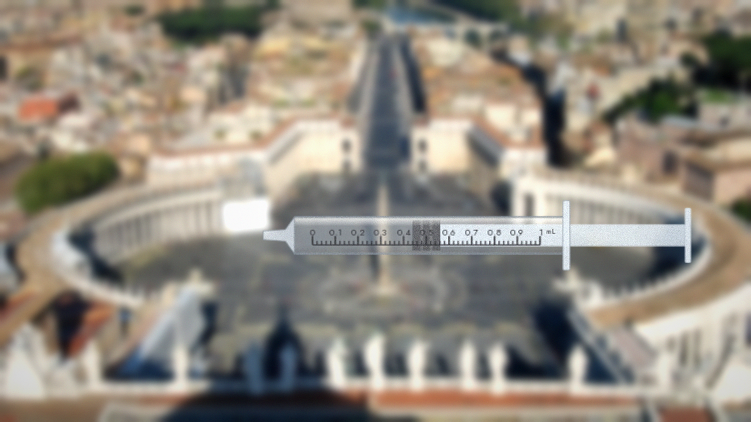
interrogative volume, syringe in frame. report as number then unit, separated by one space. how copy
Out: 0.44 mL
